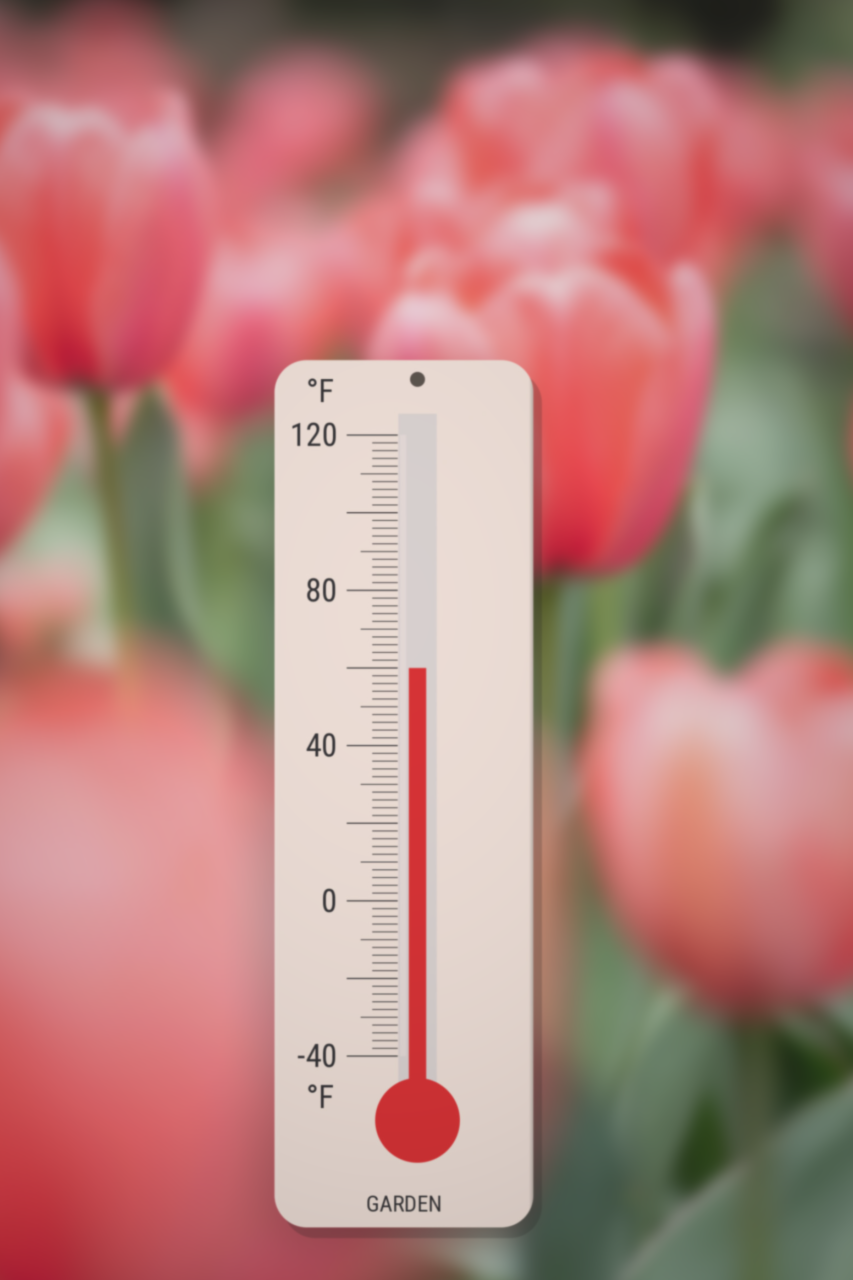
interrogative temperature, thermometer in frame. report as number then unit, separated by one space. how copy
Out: 60 °F
